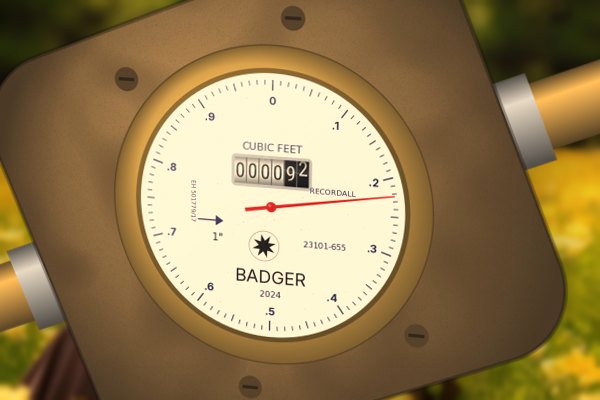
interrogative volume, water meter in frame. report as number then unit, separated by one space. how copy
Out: 92.22 ft³
